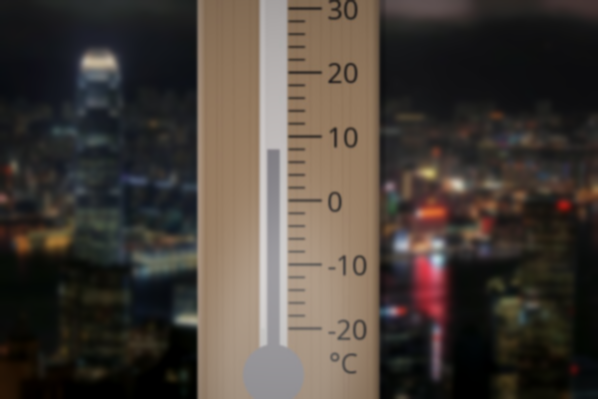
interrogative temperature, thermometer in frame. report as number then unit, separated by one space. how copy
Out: 8 °C
